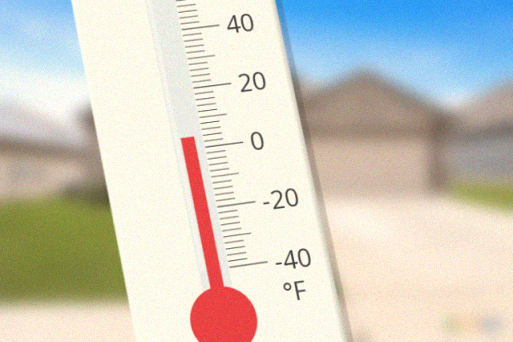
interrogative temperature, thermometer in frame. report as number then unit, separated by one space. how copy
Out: 4 °F
